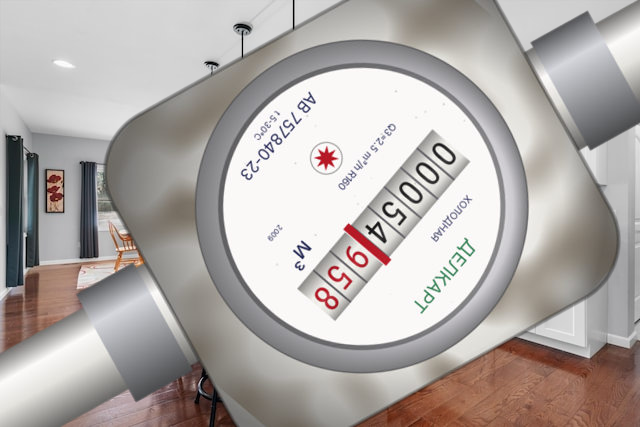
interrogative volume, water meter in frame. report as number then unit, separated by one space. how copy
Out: 54.958 m³
